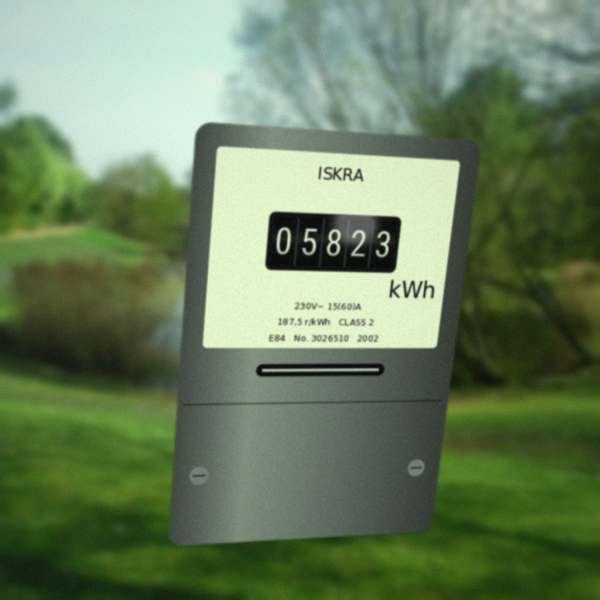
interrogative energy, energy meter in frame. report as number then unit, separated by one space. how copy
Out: 5823 kWh
